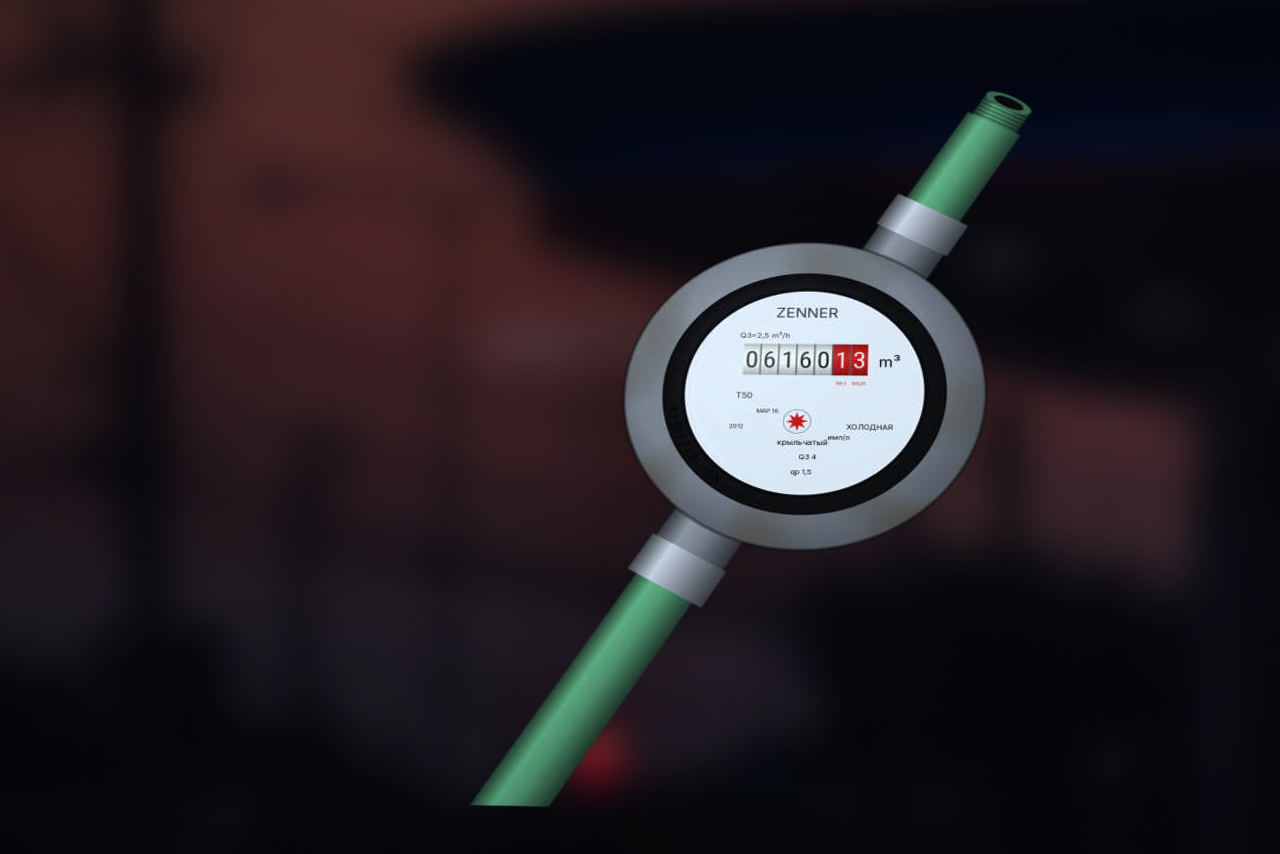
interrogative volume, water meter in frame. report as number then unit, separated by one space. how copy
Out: 6160.13 m³
